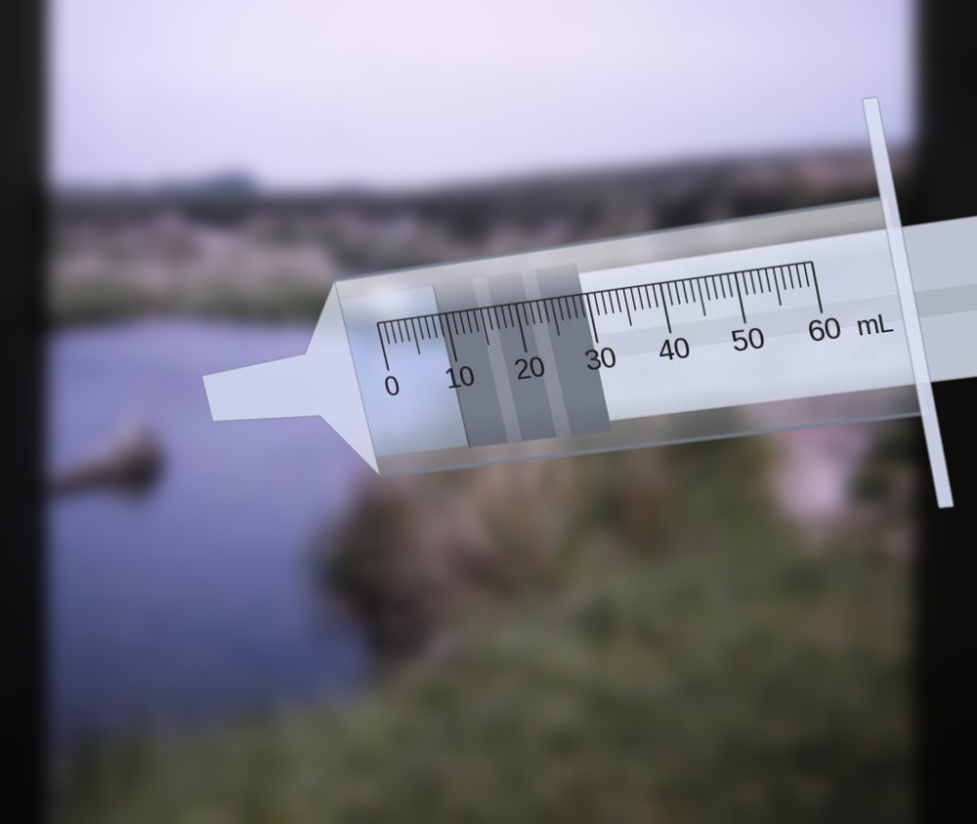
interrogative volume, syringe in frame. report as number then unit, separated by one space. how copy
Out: 9 mL
